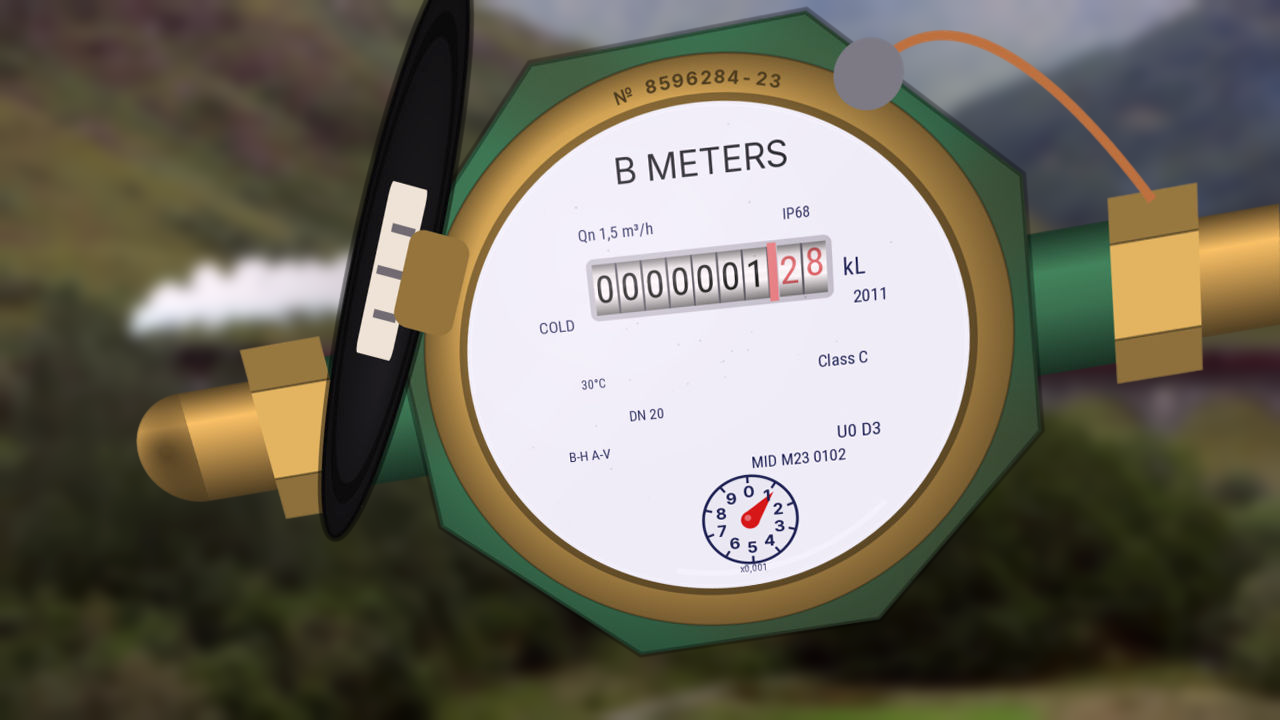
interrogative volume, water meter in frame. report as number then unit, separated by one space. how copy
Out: 1.281 kL
